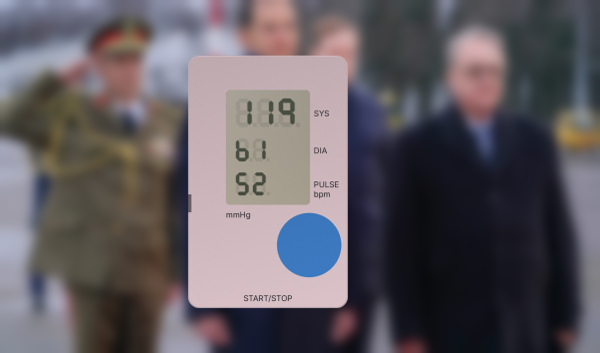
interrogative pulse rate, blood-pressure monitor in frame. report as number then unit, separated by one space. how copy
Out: 52 bpm
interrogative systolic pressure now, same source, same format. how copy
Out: 119 mmHg
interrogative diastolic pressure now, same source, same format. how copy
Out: 61 mmHg
